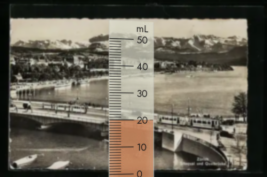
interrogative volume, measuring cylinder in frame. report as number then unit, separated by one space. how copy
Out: 20 mL
